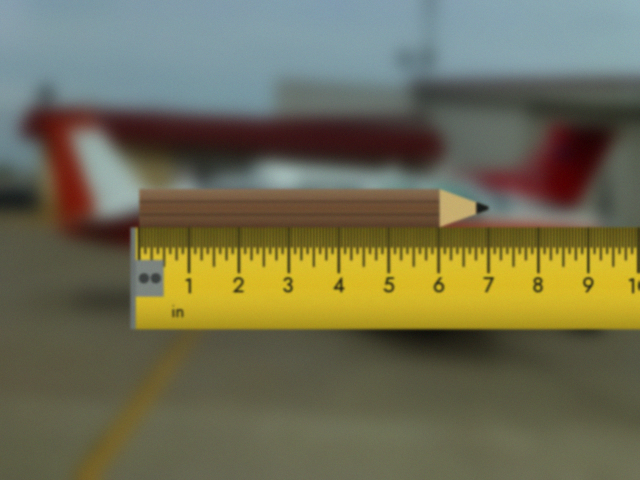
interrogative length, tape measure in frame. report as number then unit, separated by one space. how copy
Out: 7 in
